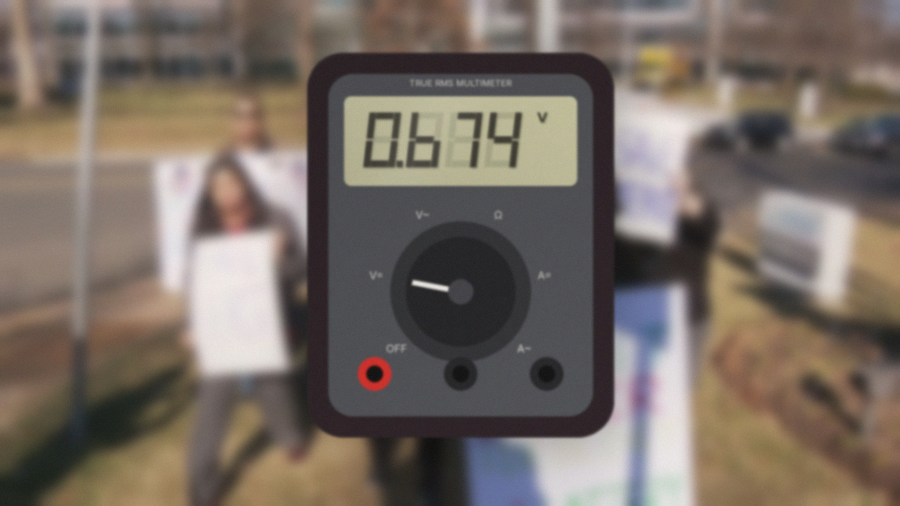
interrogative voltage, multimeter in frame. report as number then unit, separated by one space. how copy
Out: 0.674 V
